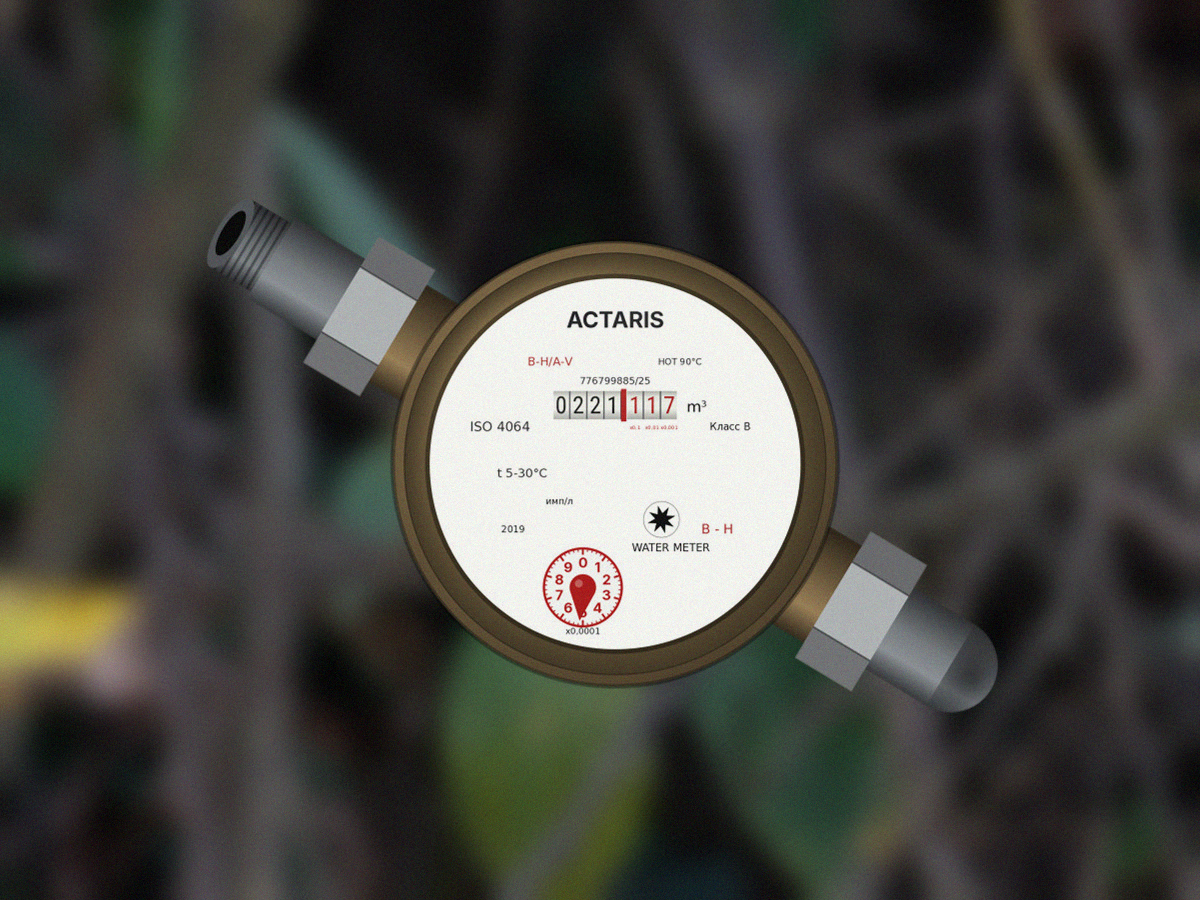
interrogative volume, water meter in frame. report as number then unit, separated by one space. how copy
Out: 221.1175 m³
